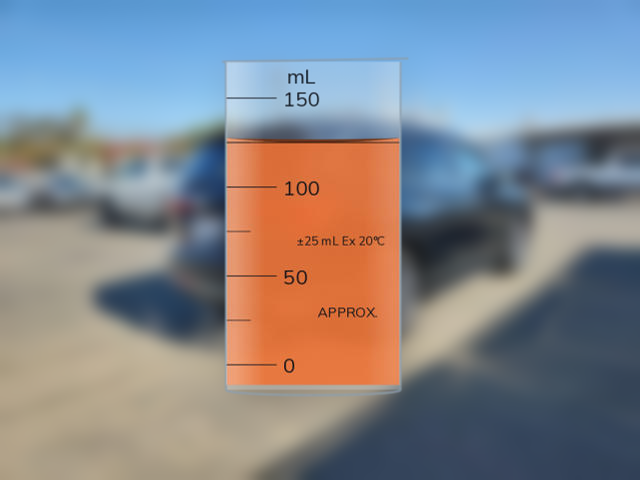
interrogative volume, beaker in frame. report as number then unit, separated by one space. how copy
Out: 125 mL
